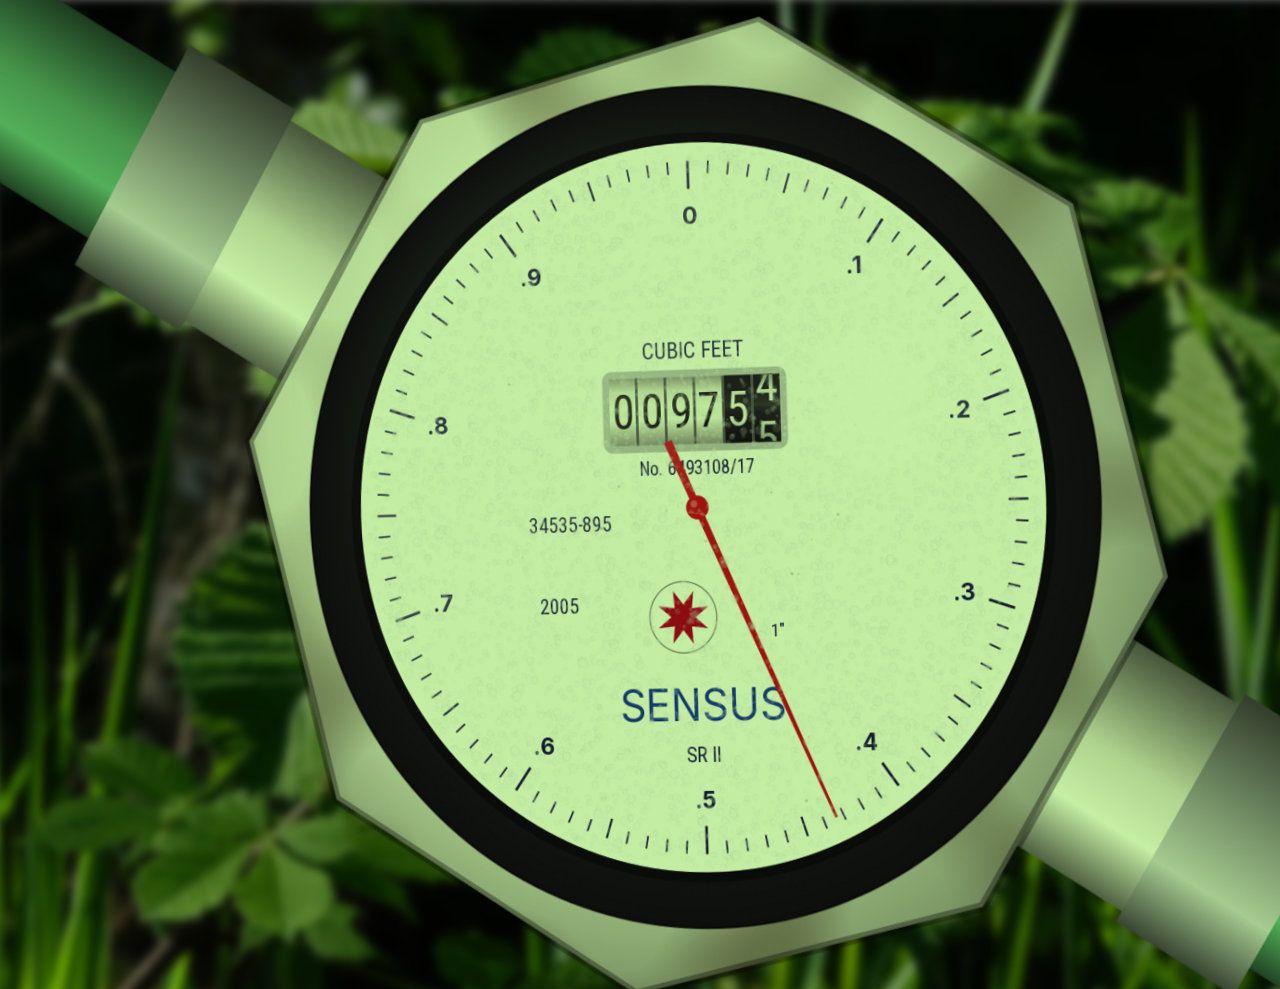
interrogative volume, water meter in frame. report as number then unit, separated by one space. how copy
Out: 9754.43 ft³
